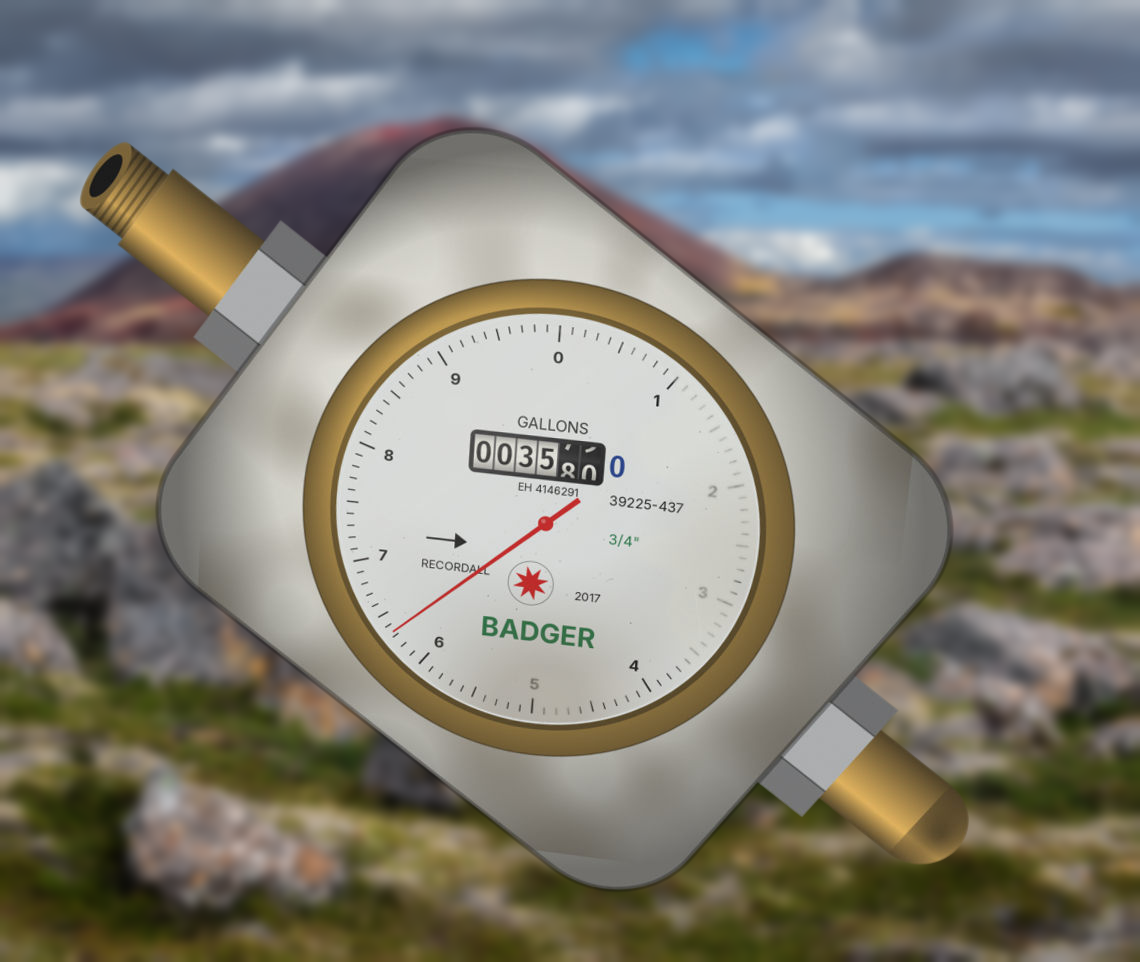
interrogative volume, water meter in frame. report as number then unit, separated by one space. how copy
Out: 35796.3 gal
